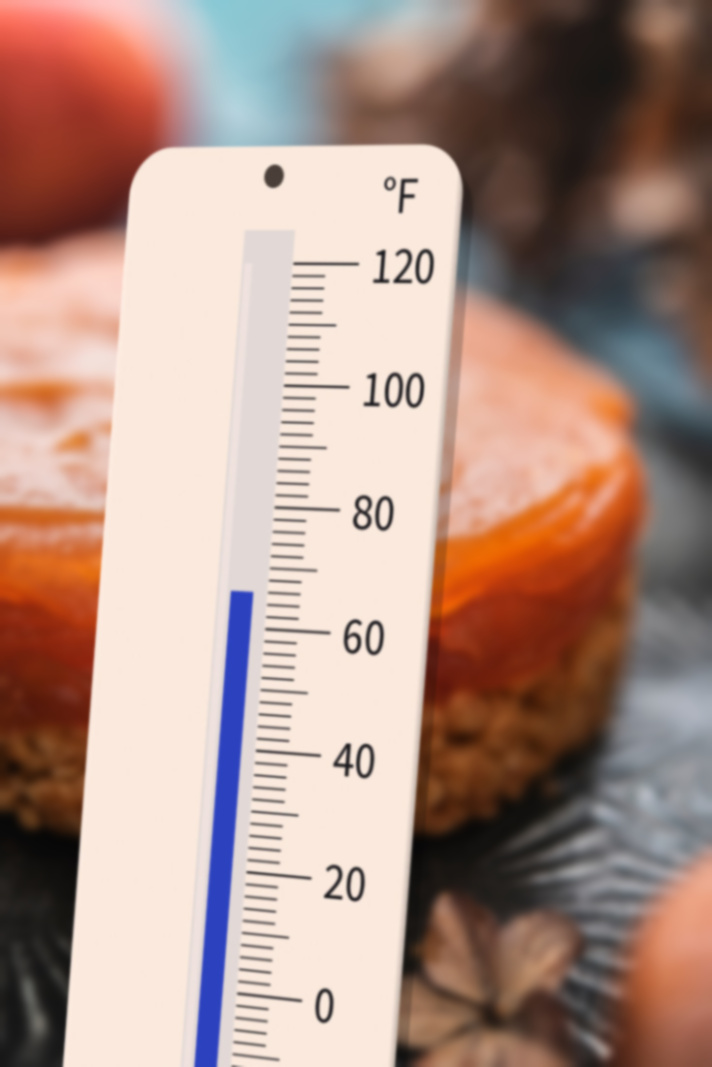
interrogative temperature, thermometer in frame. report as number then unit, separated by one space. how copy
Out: 66 °F
